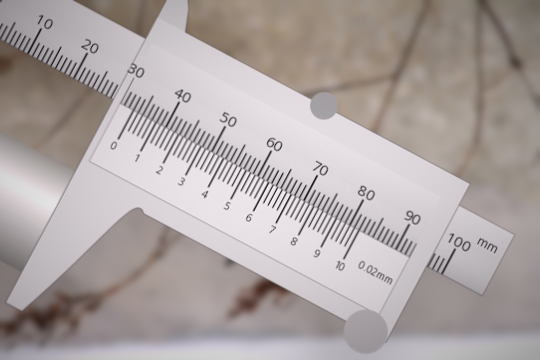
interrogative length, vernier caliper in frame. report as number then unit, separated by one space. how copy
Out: 33.0 mm
